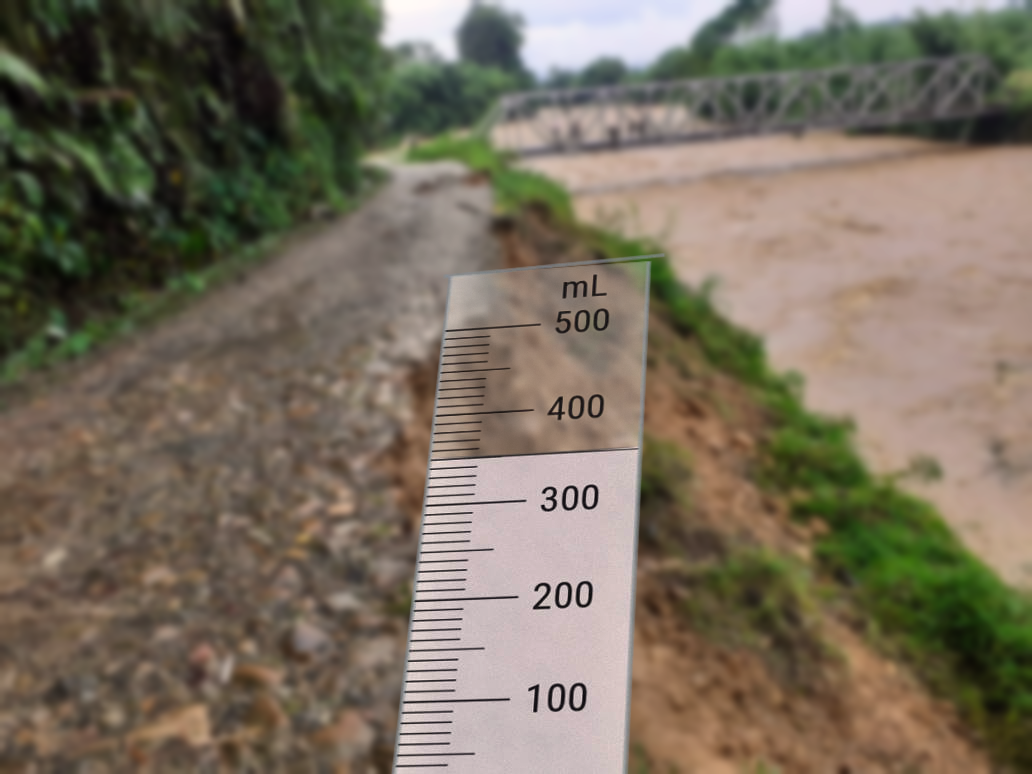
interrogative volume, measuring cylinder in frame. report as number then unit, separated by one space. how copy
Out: 350 mL
